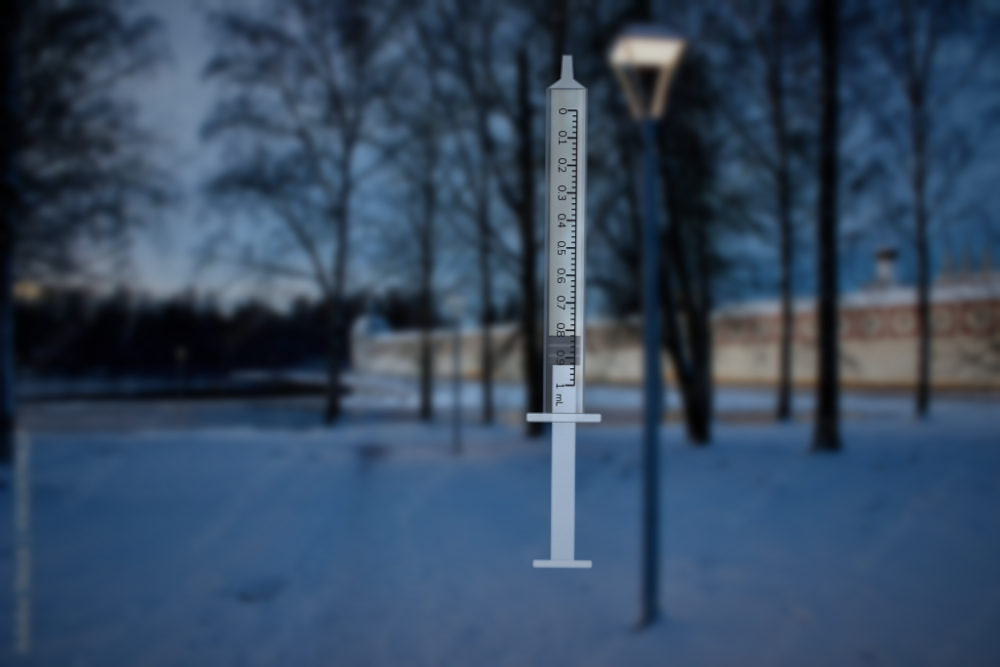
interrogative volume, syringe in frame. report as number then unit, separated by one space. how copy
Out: 0.82 mL
